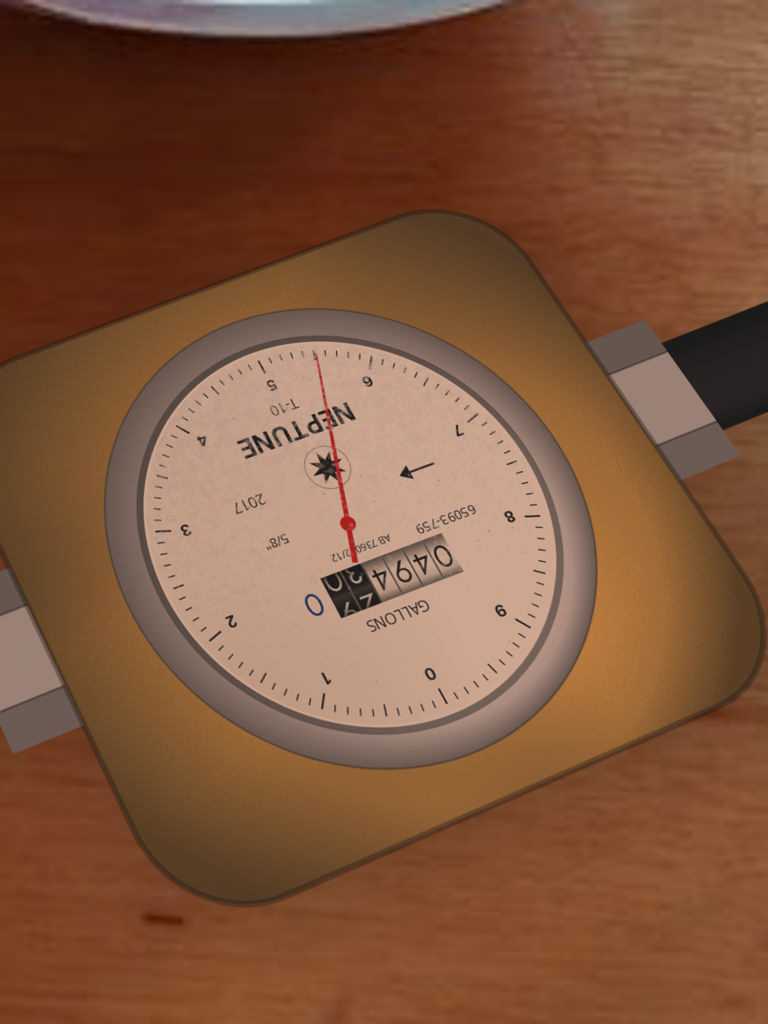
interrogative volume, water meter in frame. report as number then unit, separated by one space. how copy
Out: 494295.5 gal
